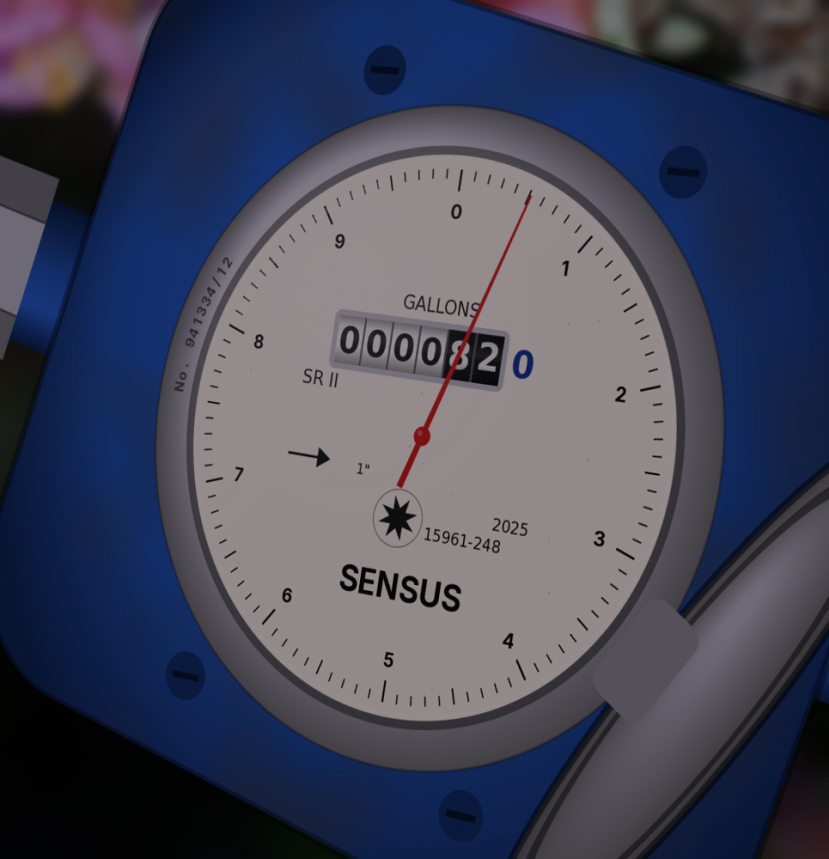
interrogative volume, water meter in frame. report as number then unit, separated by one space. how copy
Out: 820.5 gal
